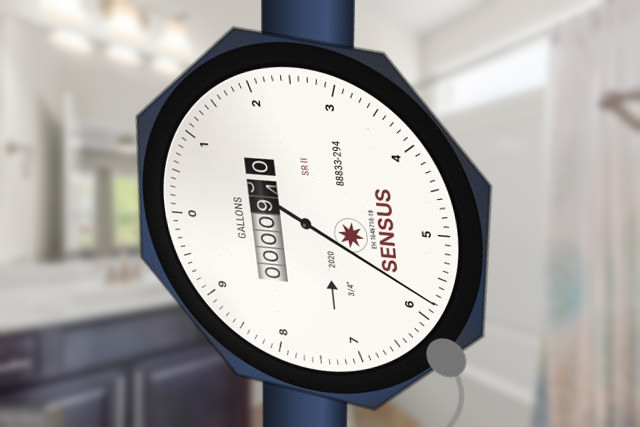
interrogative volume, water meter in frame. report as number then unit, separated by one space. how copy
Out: 935.8 gal
